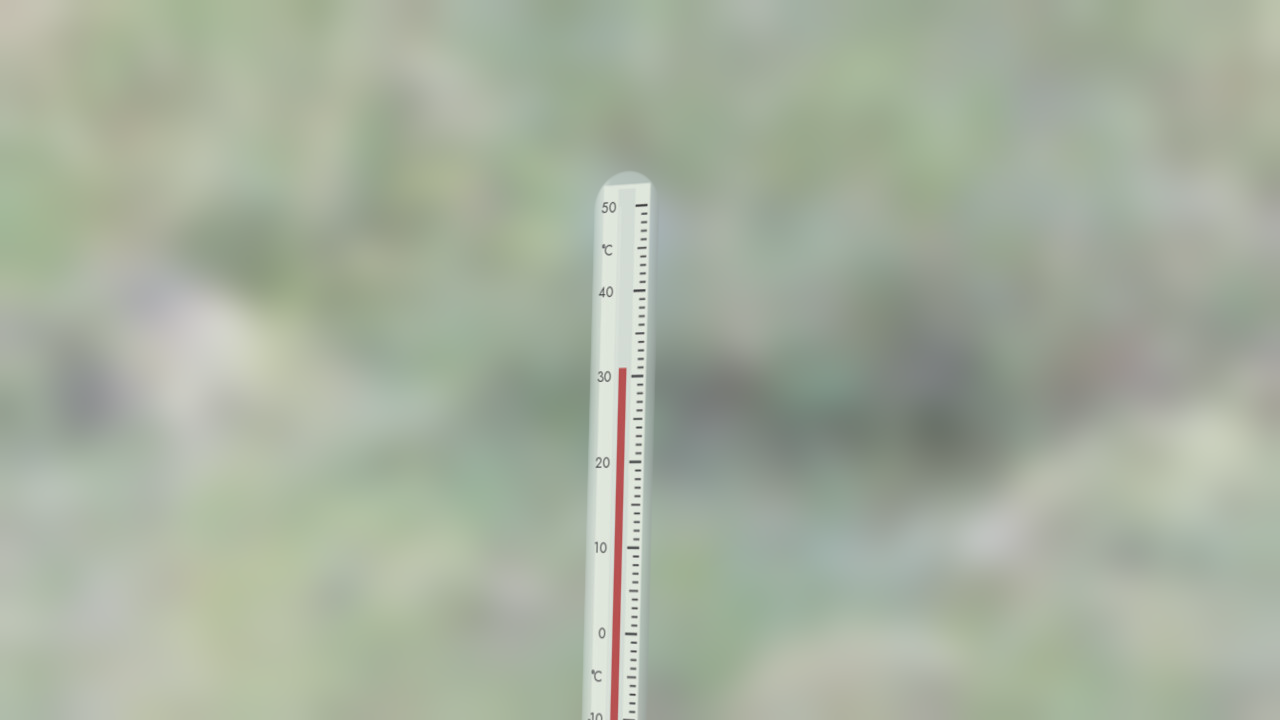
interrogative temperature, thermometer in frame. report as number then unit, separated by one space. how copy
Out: 31 °C
